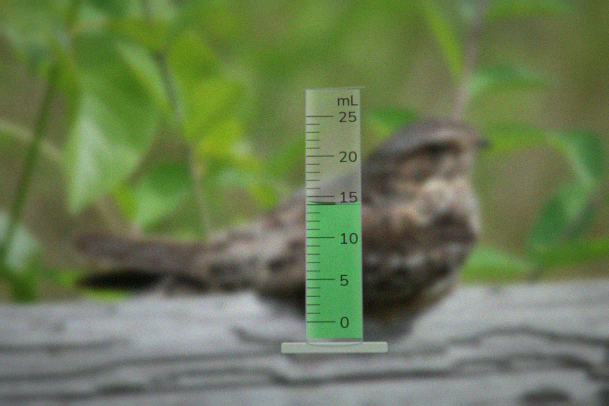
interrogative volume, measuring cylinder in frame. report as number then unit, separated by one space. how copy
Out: 14 mL
